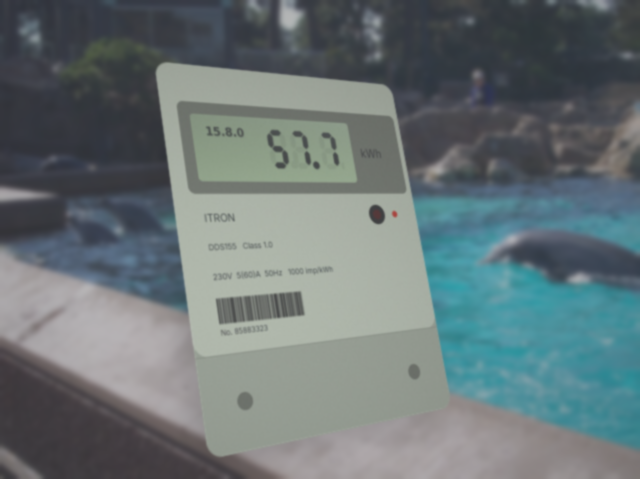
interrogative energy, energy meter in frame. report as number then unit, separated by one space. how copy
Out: 57.7 kWh
